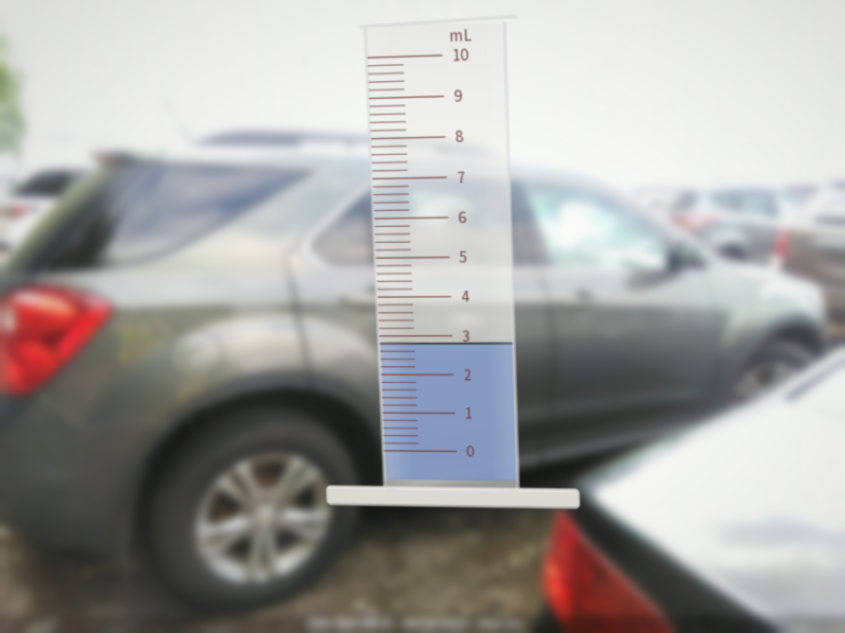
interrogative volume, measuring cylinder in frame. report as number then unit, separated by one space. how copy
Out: 2.8 mL
